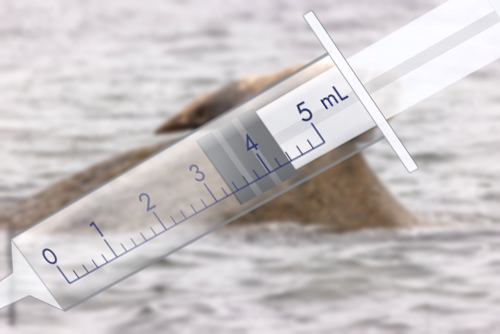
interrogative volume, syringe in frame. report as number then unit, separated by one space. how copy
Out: 3.3 mL
